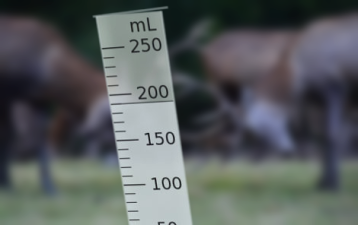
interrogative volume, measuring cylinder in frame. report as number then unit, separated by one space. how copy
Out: 190 mL
